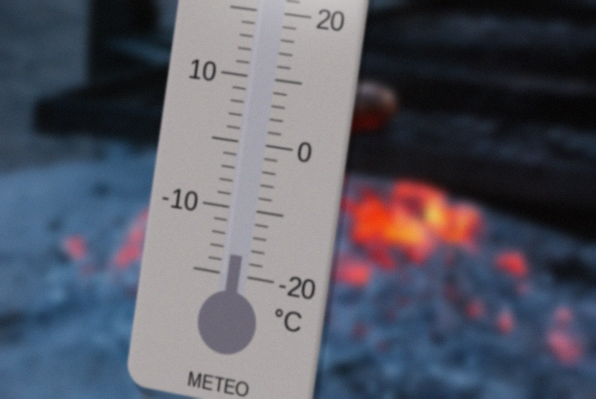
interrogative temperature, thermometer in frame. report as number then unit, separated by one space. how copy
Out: -17 °C
